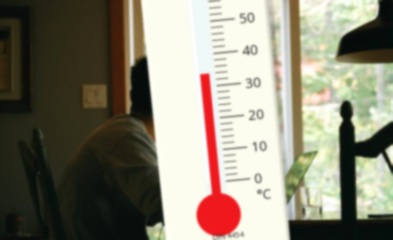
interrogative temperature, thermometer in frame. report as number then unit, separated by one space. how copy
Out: 34 °C
